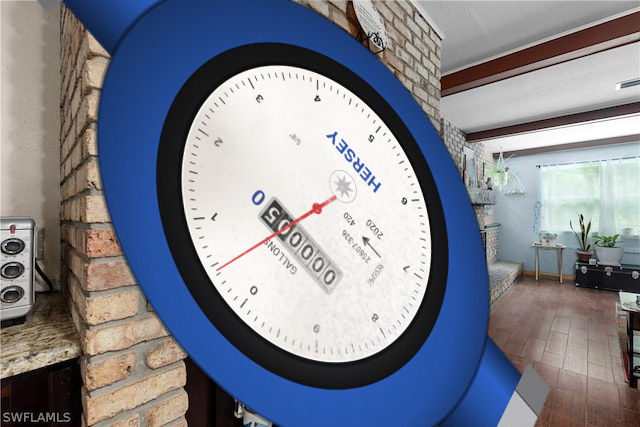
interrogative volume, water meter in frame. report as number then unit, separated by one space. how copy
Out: 50.4 gal
